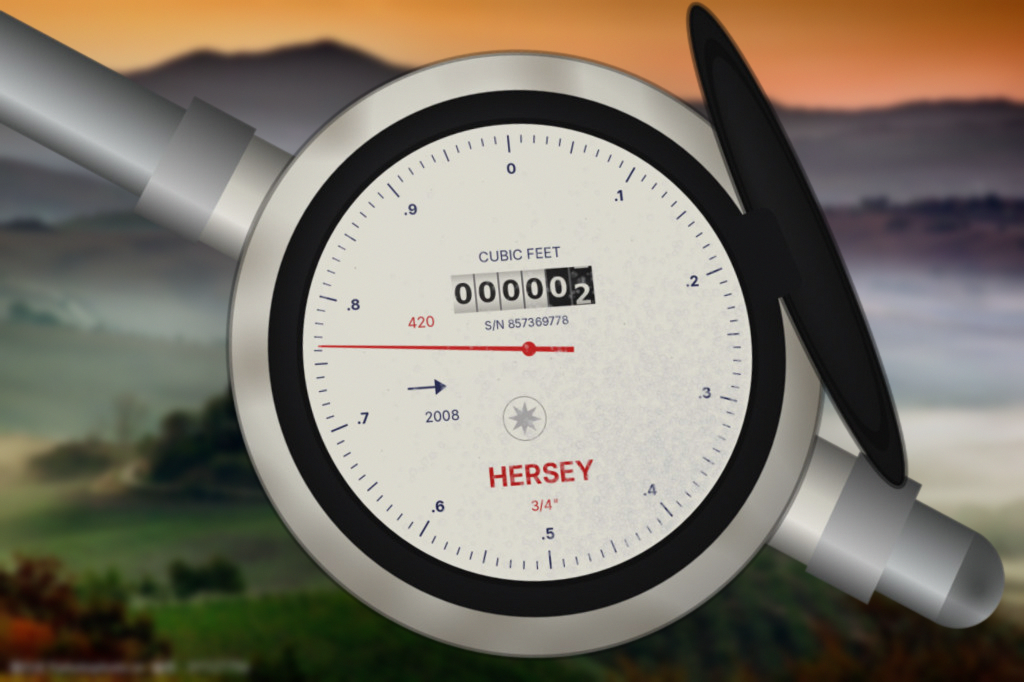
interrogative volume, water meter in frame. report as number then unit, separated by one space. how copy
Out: 1.76 ft³
